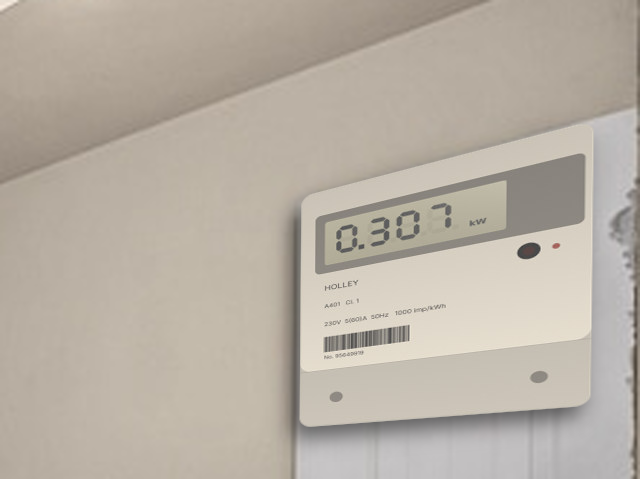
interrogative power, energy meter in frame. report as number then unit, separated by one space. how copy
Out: 0.307 kW
